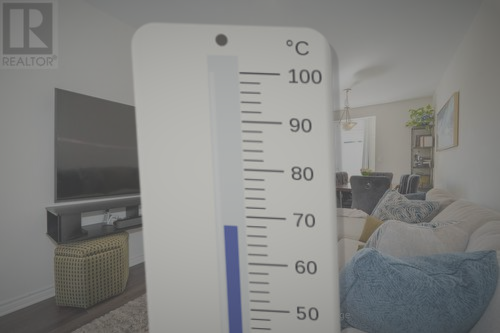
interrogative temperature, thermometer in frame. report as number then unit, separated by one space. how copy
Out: 68 °C
